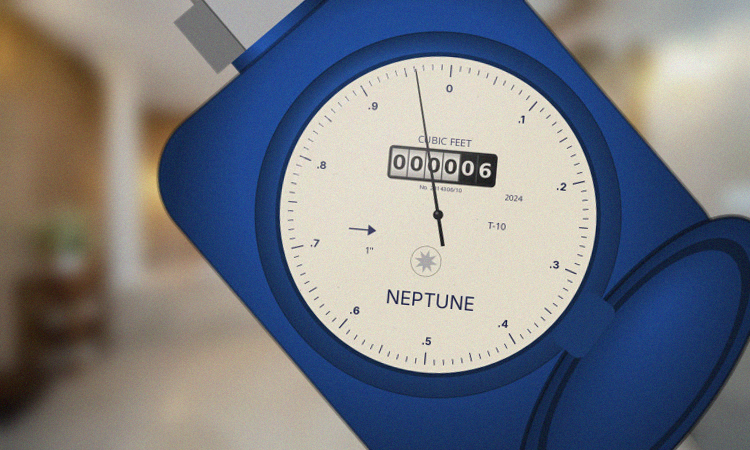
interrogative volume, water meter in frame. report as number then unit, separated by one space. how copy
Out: 5.96 ft³
